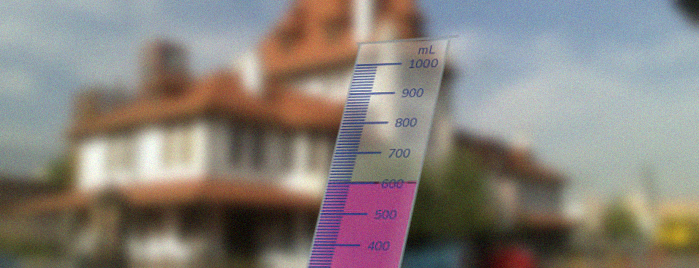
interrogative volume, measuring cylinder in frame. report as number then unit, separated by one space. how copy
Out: 600 mL
